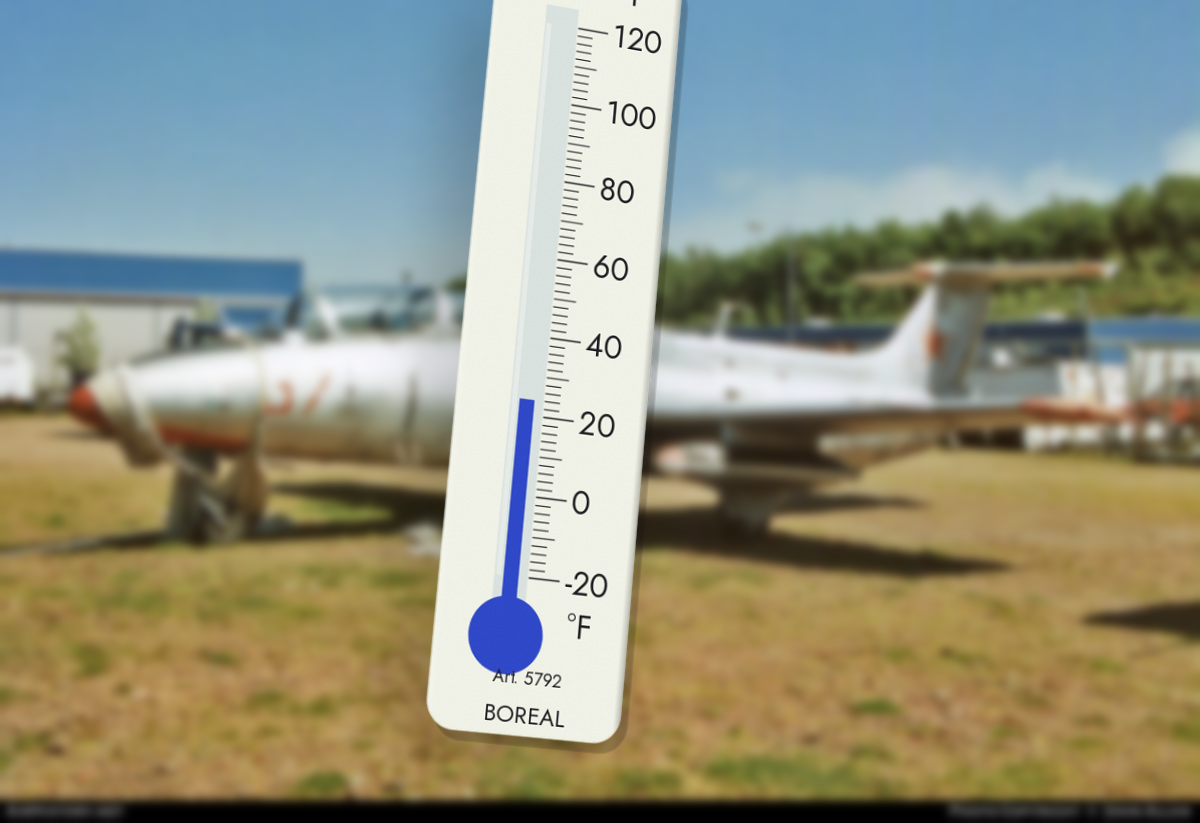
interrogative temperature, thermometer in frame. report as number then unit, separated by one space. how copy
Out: 24 °F
